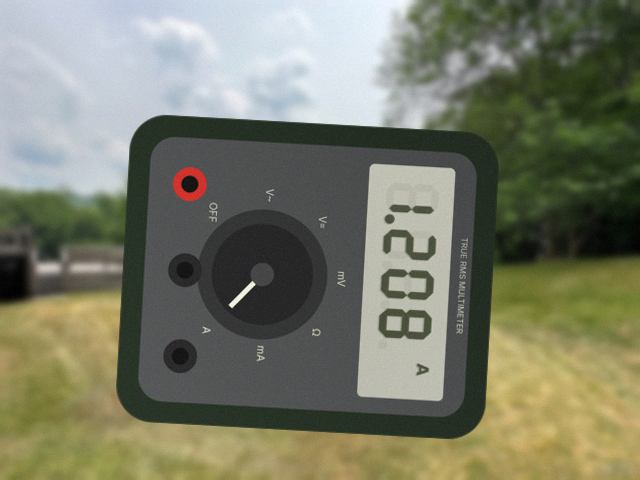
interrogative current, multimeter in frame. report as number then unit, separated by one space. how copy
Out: 1.208 A
